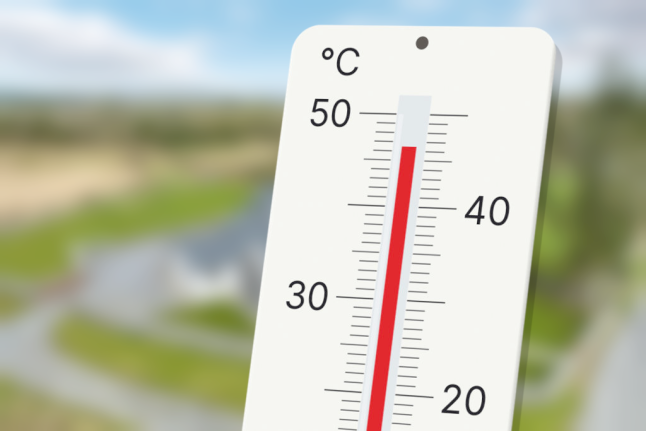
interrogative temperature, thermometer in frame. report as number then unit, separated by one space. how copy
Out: 46.5 °C
